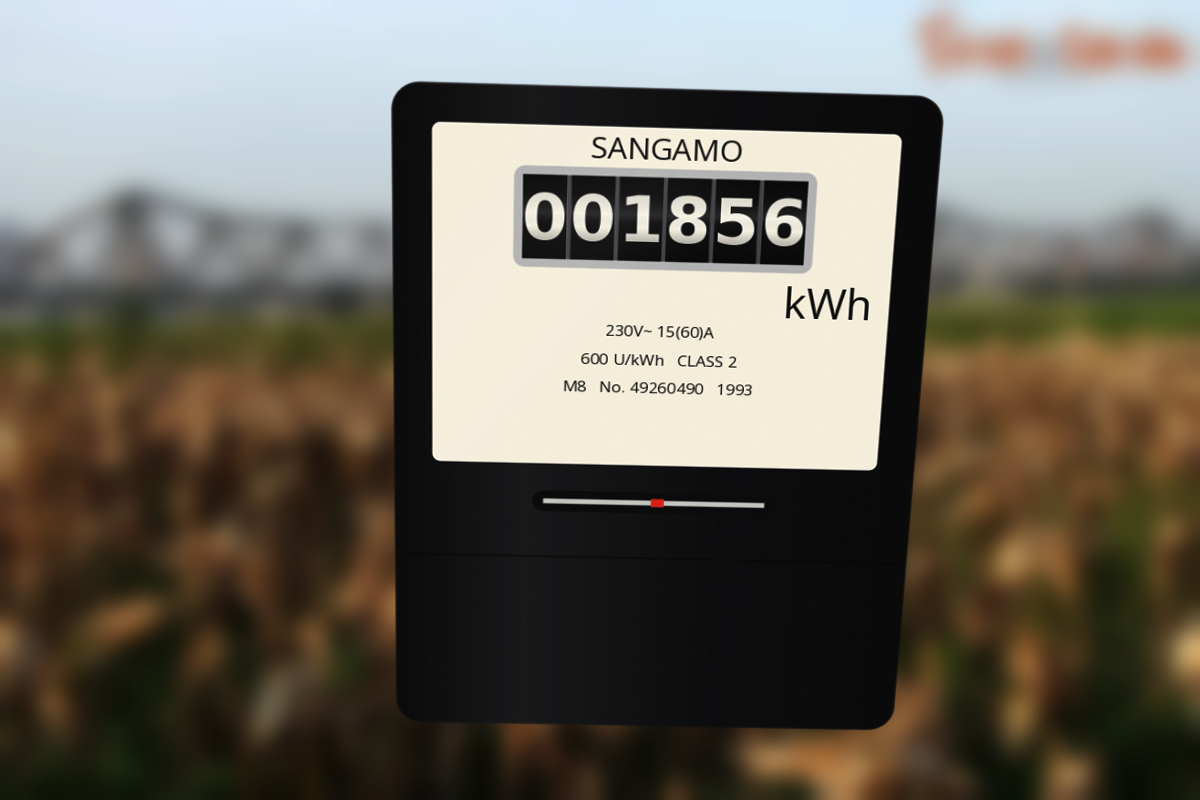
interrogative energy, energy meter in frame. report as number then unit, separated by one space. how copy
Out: 1856 kWh
